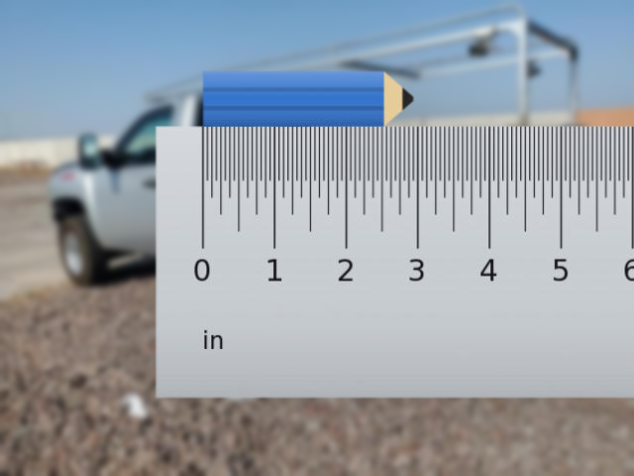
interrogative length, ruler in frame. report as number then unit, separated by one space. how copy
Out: 2.9375 in
